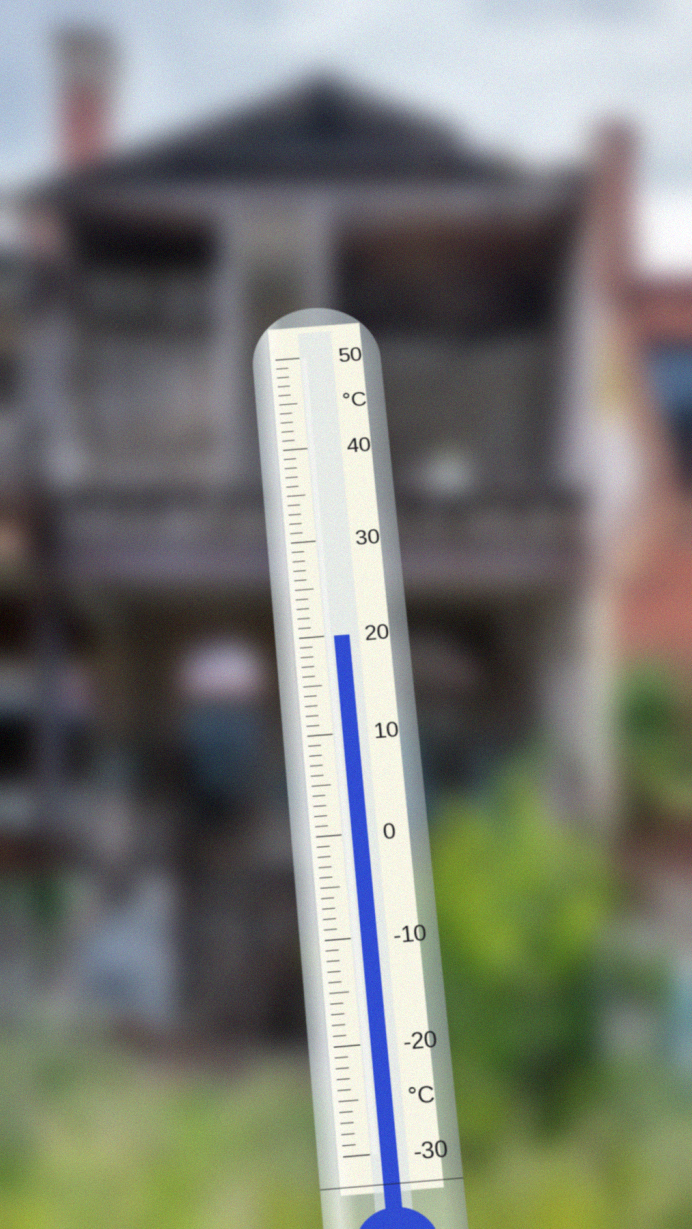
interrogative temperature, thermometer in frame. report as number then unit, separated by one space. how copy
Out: 20 °C
